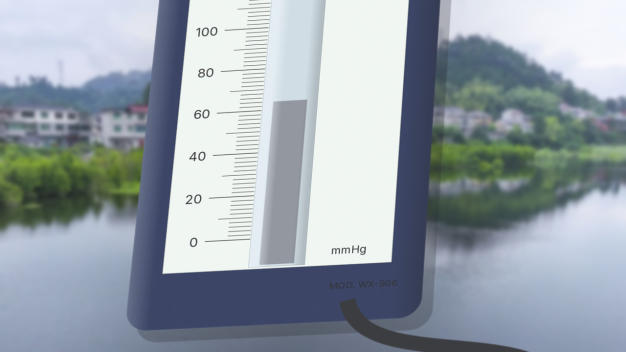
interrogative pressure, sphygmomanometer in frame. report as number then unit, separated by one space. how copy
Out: 64 mmHg
